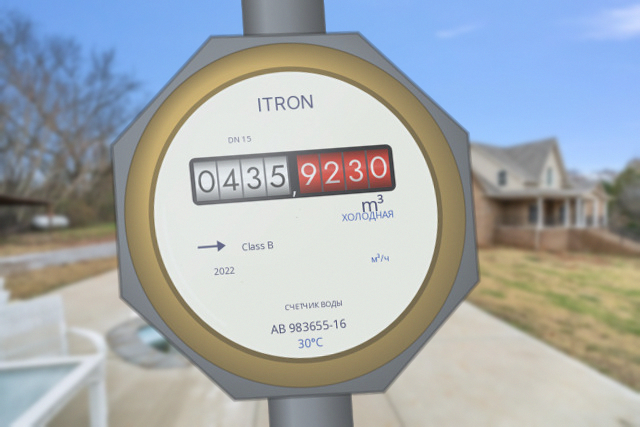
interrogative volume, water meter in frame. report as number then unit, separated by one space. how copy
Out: 435.9230 m³
